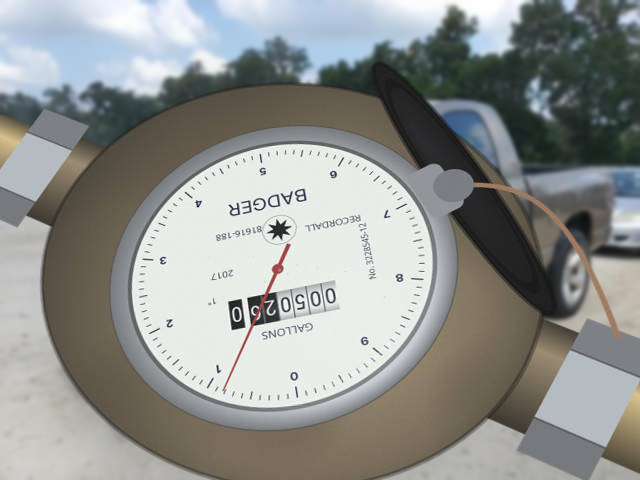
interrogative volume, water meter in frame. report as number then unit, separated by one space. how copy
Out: 50260.8 gal
